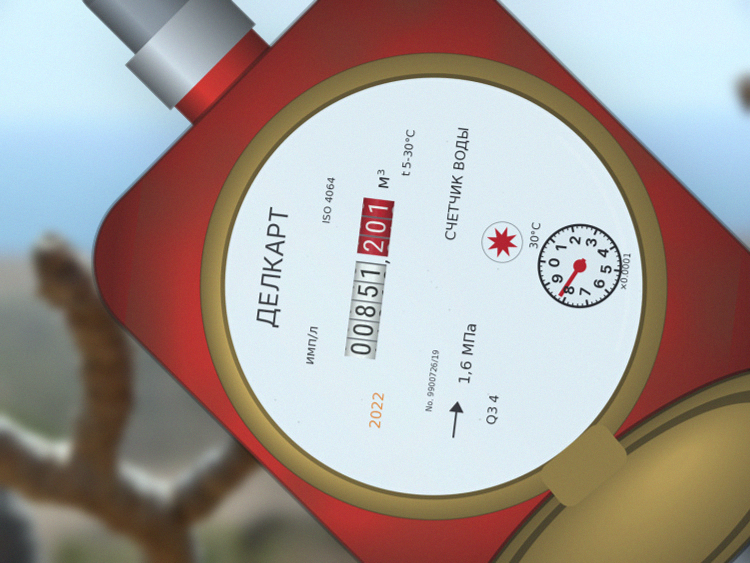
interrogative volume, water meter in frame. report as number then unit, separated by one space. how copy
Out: 851.2018 m³
